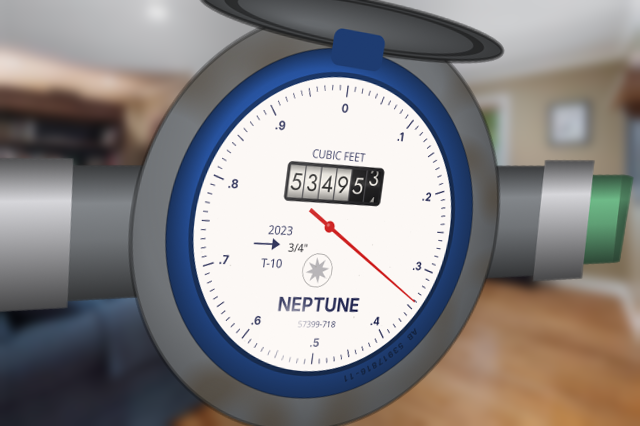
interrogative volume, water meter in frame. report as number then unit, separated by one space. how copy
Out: 534953.34 ft³
